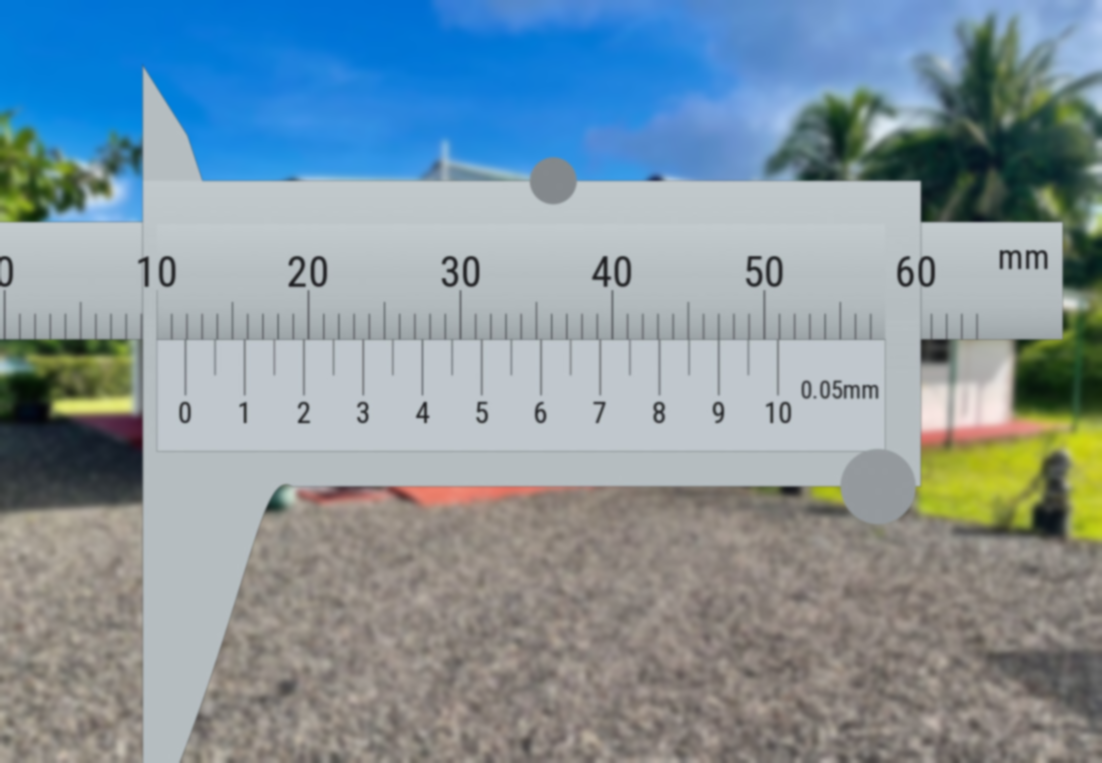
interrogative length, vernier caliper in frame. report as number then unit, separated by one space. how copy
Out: 11.9 mm
